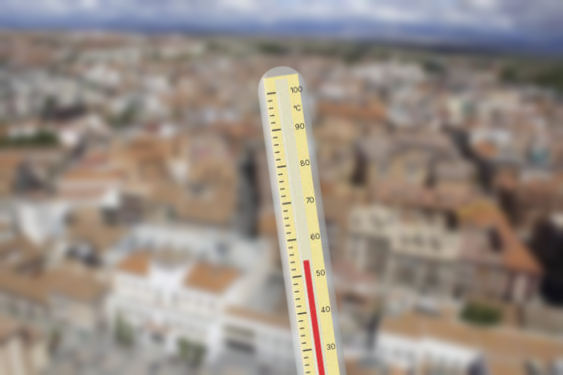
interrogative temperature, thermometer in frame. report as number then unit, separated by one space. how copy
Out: 54 °C
